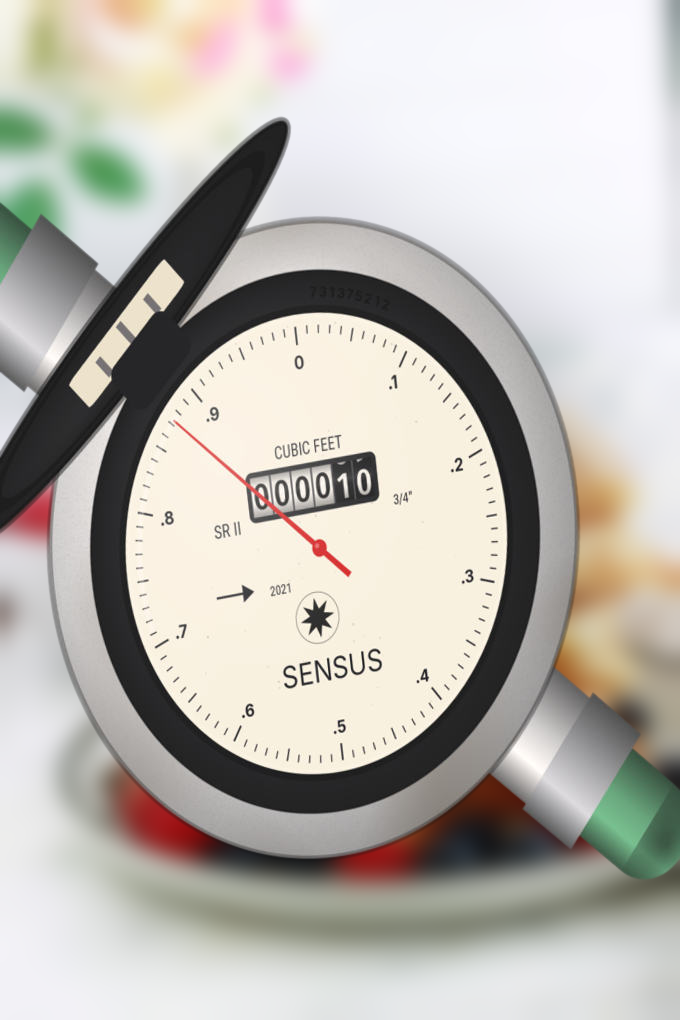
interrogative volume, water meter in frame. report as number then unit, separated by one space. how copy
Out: 9.87 ft³
